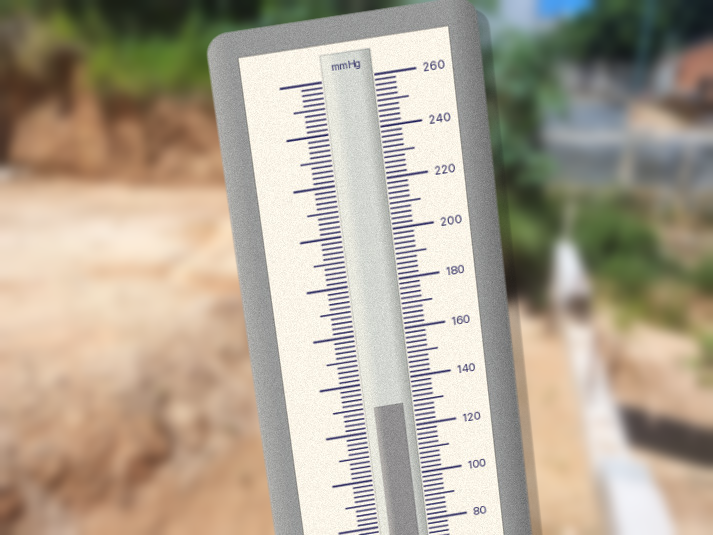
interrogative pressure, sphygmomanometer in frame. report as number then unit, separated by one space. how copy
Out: 130 mmHg
